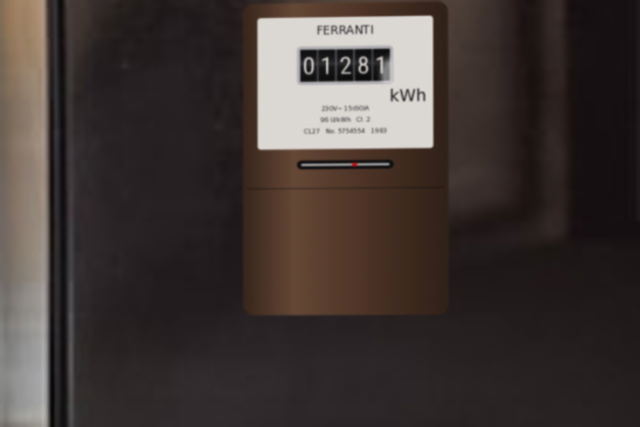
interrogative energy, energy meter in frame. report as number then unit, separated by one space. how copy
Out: 1281 kWh
